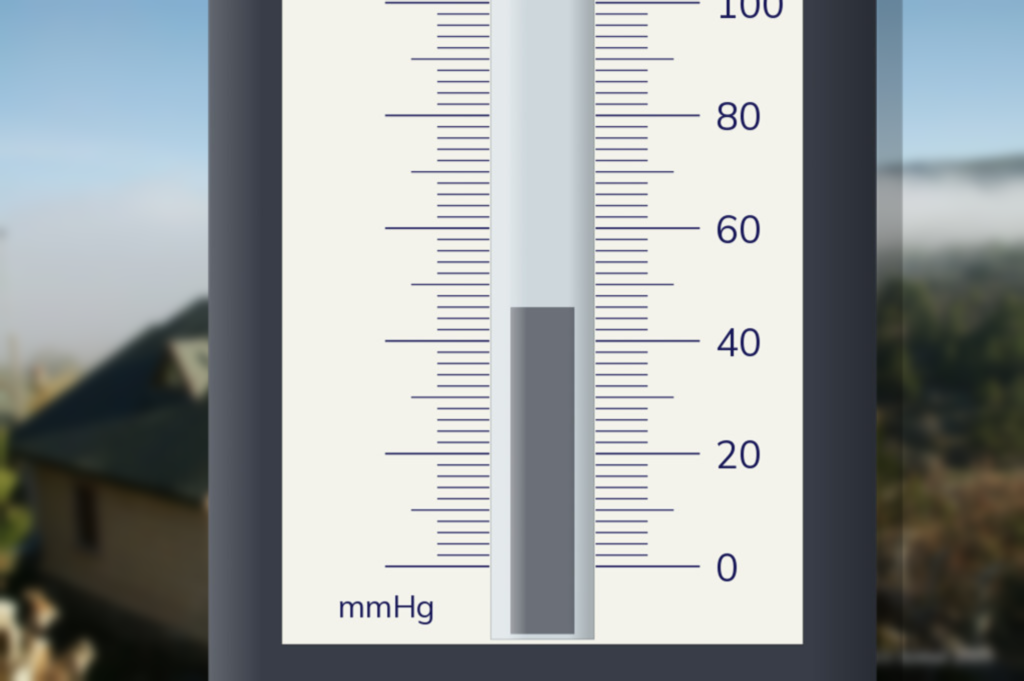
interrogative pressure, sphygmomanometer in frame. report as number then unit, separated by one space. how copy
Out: 46 mmHg
